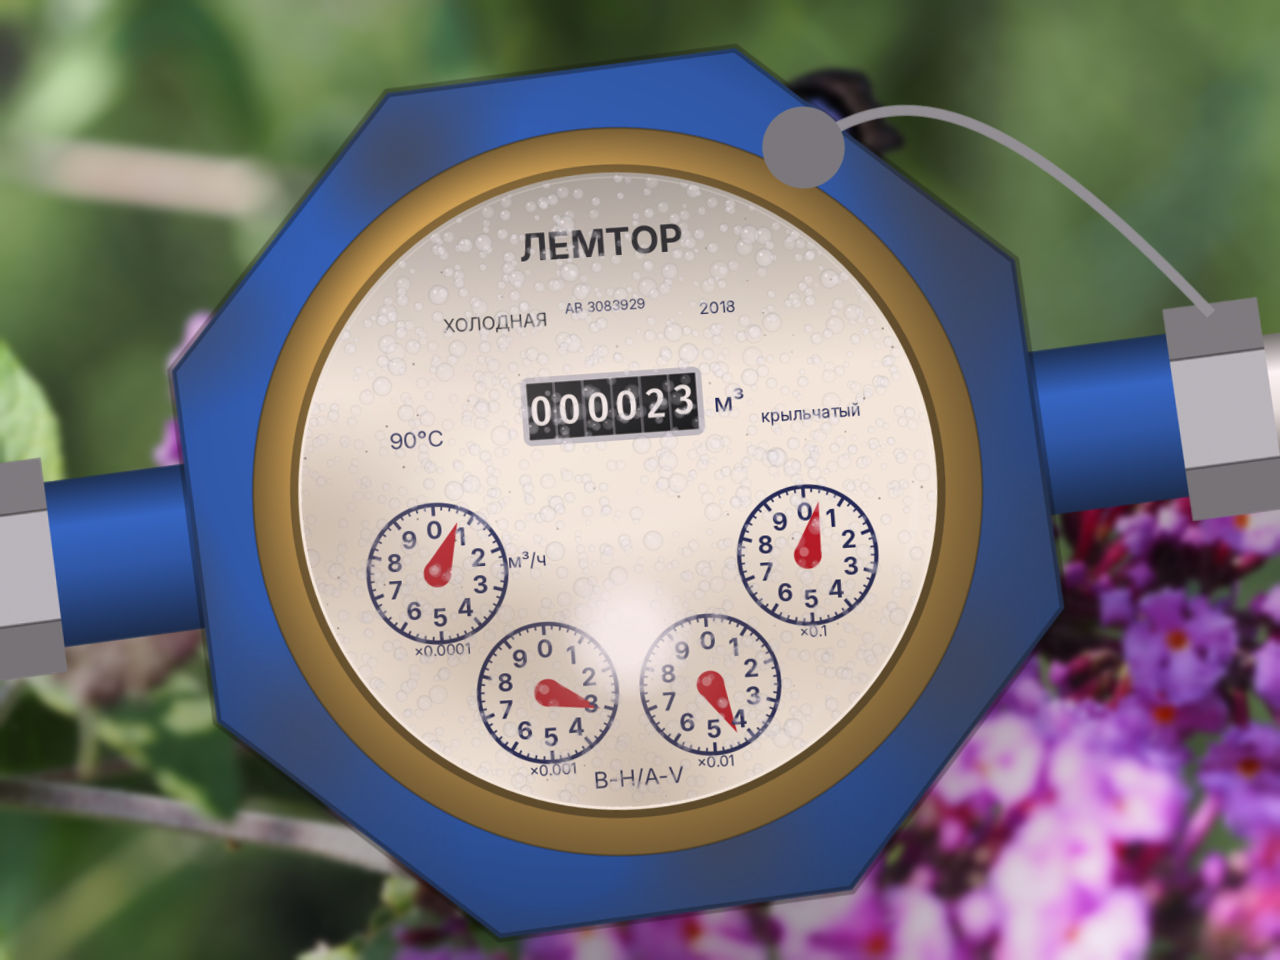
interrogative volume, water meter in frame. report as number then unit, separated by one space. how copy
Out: 23.0430 m³
